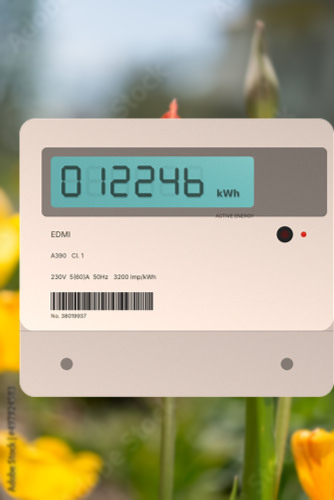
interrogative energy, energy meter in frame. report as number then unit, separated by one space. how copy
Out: 12246 kWh
